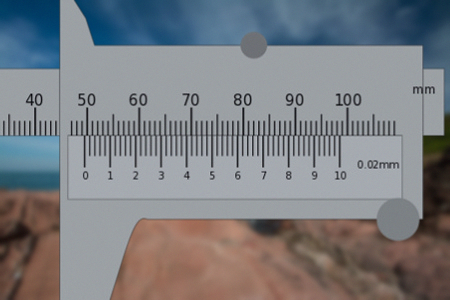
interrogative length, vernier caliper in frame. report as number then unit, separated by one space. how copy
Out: 49.5 mm
